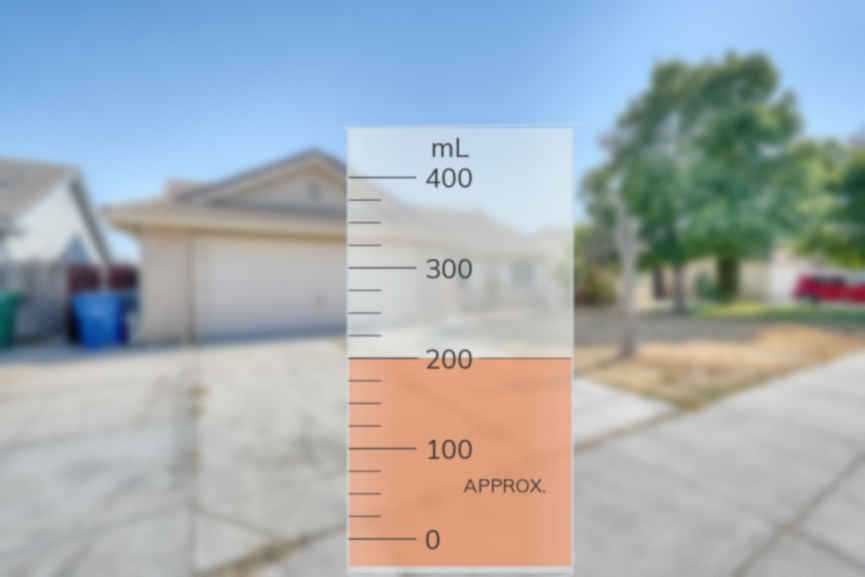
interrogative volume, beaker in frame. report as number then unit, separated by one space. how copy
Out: 200 mL
